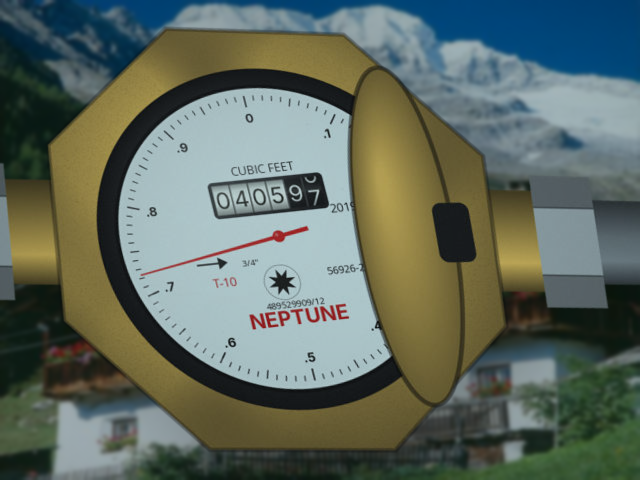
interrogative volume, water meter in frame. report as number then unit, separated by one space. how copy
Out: 40596.72 ft³
